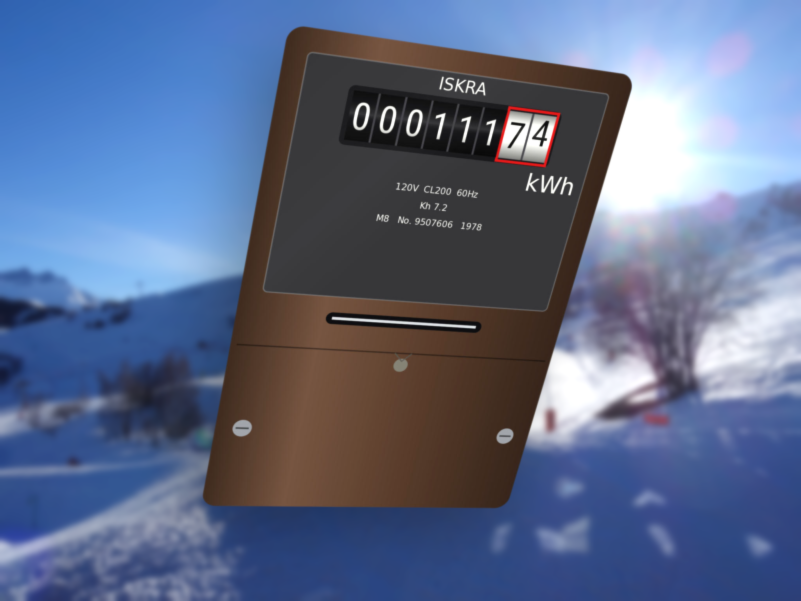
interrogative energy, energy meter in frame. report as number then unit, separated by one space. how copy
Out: 111.74 kWh
